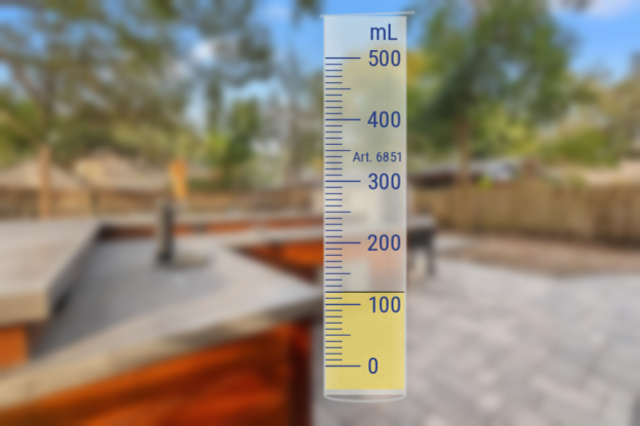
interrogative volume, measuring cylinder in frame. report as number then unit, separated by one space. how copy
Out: 120 mL
